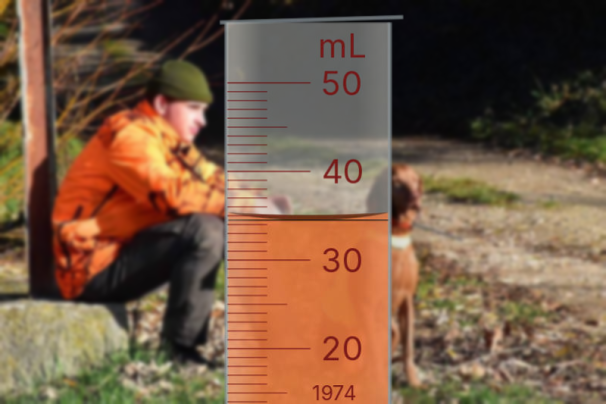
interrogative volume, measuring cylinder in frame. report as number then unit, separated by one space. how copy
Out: 34.5 mL
